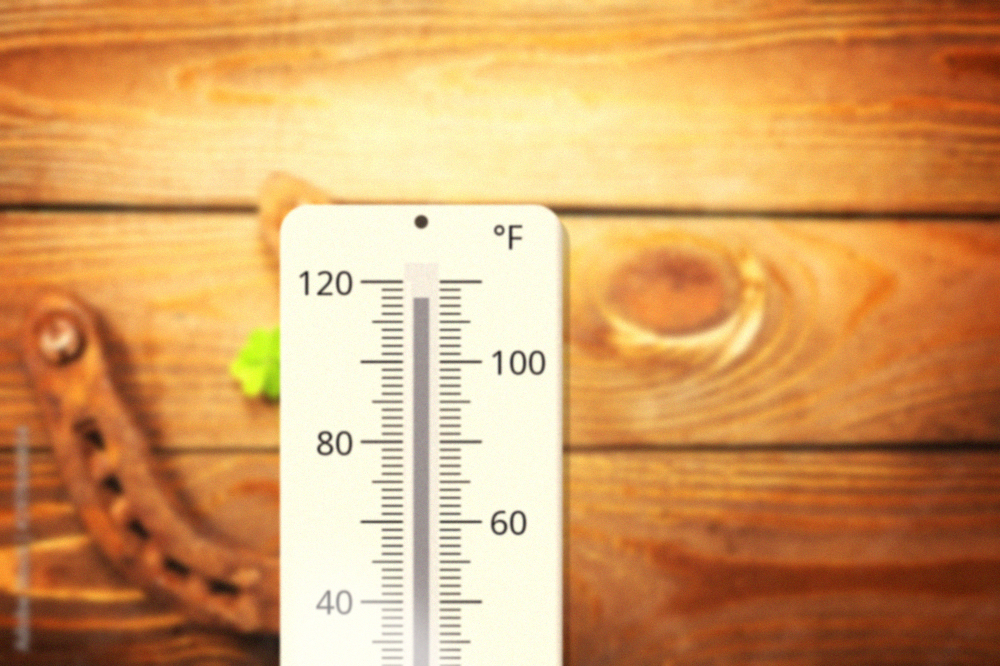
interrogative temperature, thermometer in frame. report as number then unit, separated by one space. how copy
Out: 116 °F
